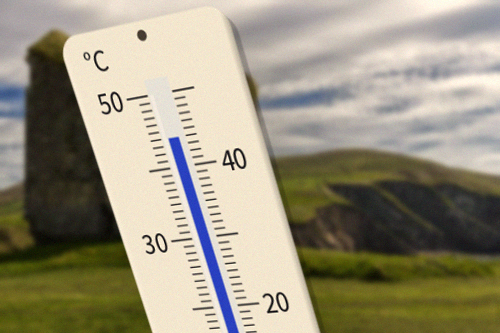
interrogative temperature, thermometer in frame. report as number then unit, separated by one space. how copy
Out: 44 °C
